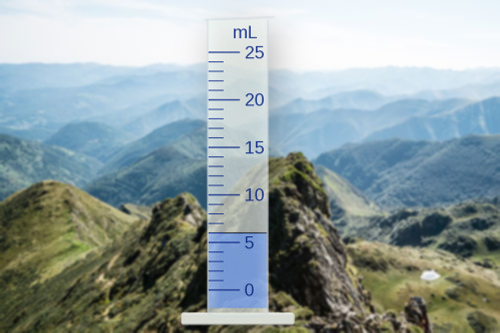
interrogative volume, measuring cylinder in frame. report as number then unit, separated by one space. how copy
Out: 6 mL
